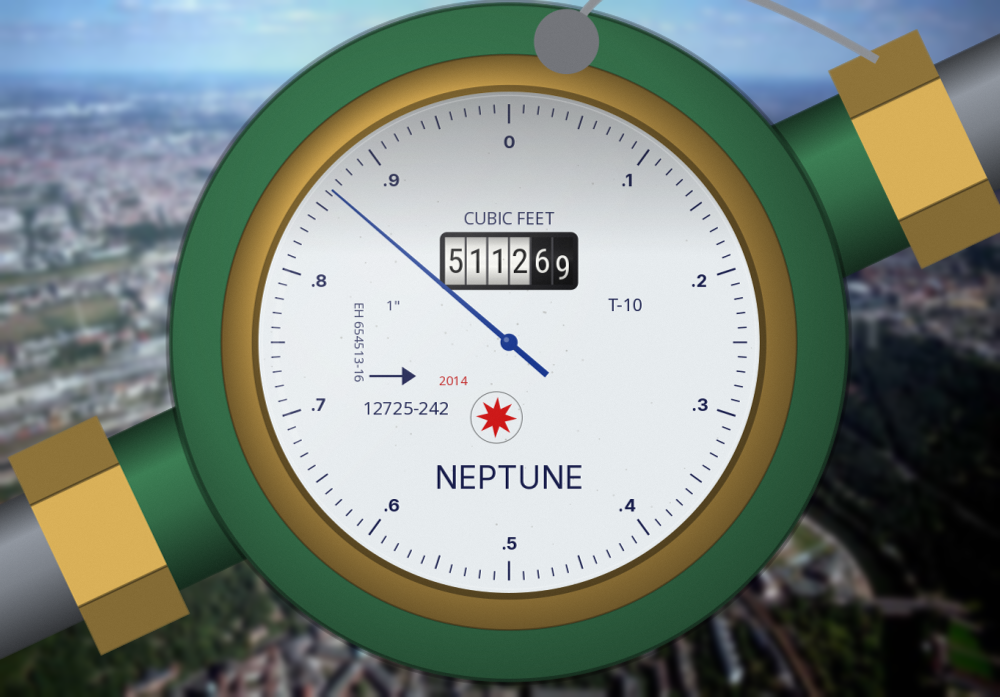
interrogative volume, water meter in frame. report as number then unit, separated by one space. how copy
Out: 511268.86 ft³
